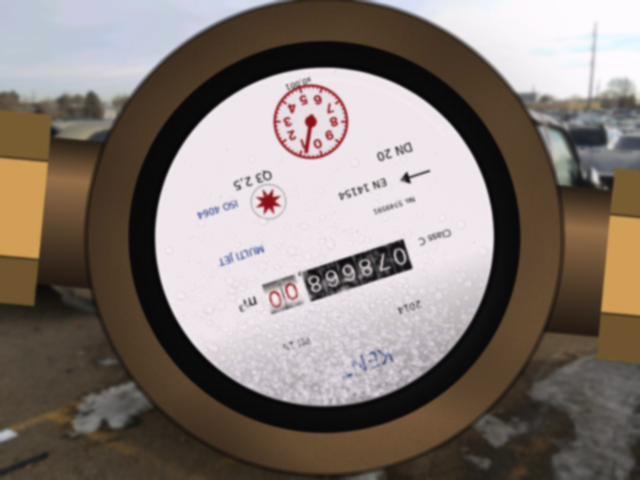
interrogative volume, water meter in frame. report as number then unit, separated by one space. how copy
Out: 78668.000 m³
